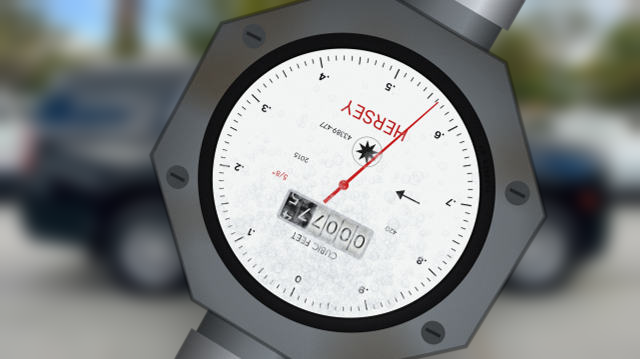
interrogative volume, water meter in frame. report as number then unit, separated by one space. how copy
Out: 774.56 ft³
